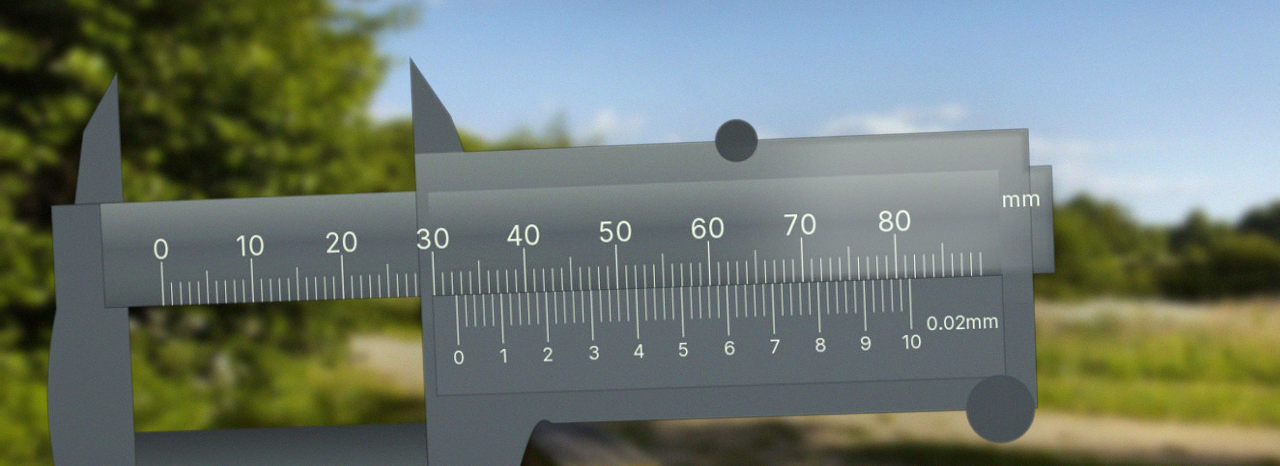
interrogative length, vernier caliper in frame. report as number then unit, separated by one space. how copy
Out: 32.4 mm
